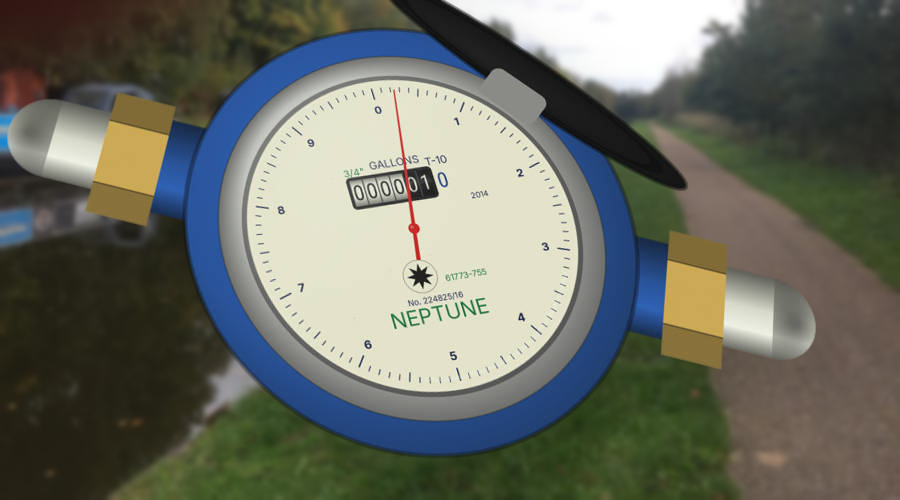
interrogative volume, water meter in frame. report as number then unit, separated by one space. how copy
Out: 10.2 gal
